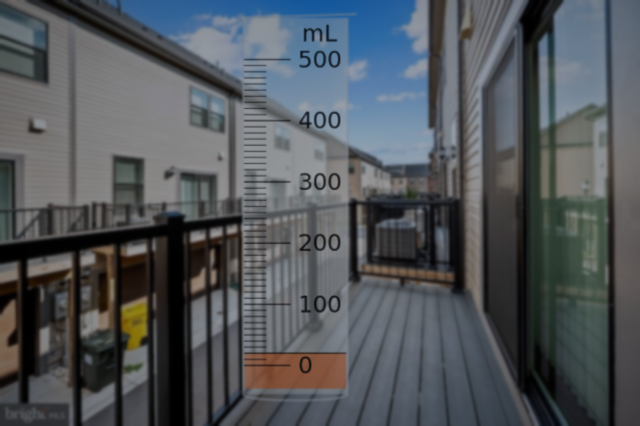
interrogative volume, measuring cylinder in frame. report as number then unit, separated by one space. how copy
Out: 20 mL
